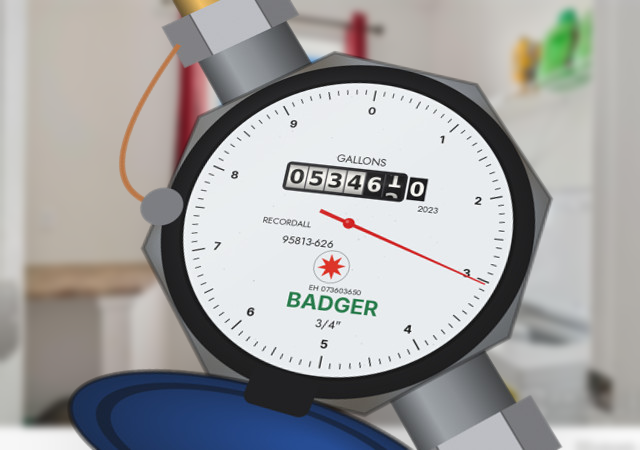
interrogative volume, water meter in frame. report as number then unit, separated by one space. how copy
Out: 534613.0 gal
